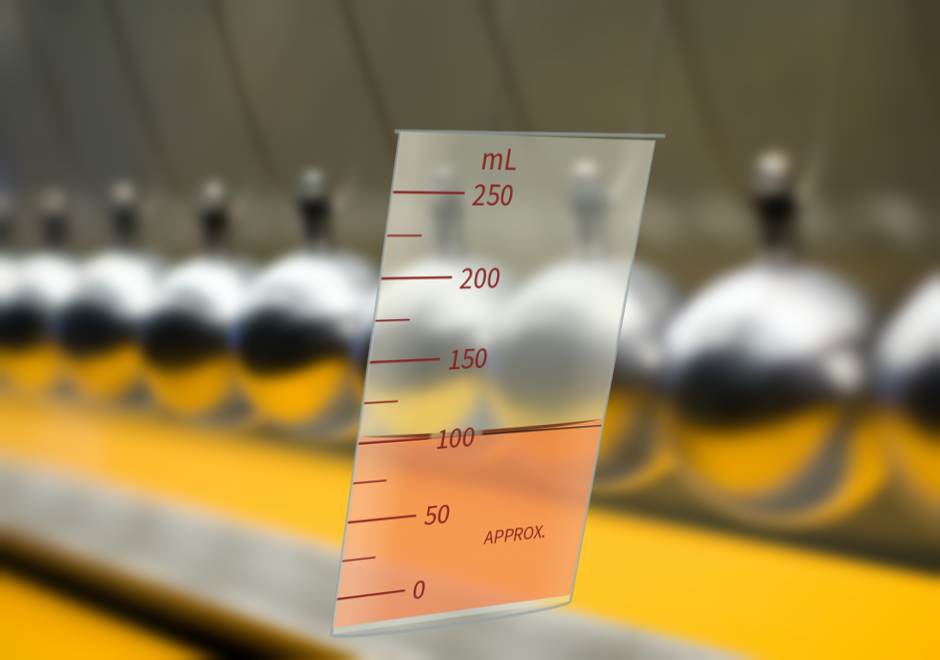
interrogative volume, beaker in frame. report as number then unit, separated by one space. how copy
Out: 100 mL
